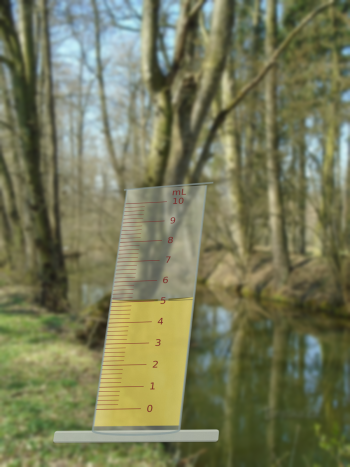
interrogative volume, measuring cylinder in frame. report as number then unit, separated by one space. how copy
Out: 5 mL
